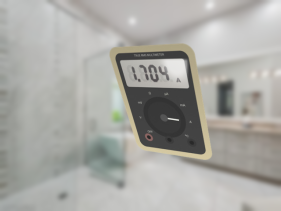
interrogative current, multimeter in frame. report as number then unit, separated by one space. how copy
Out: 1.704 A
